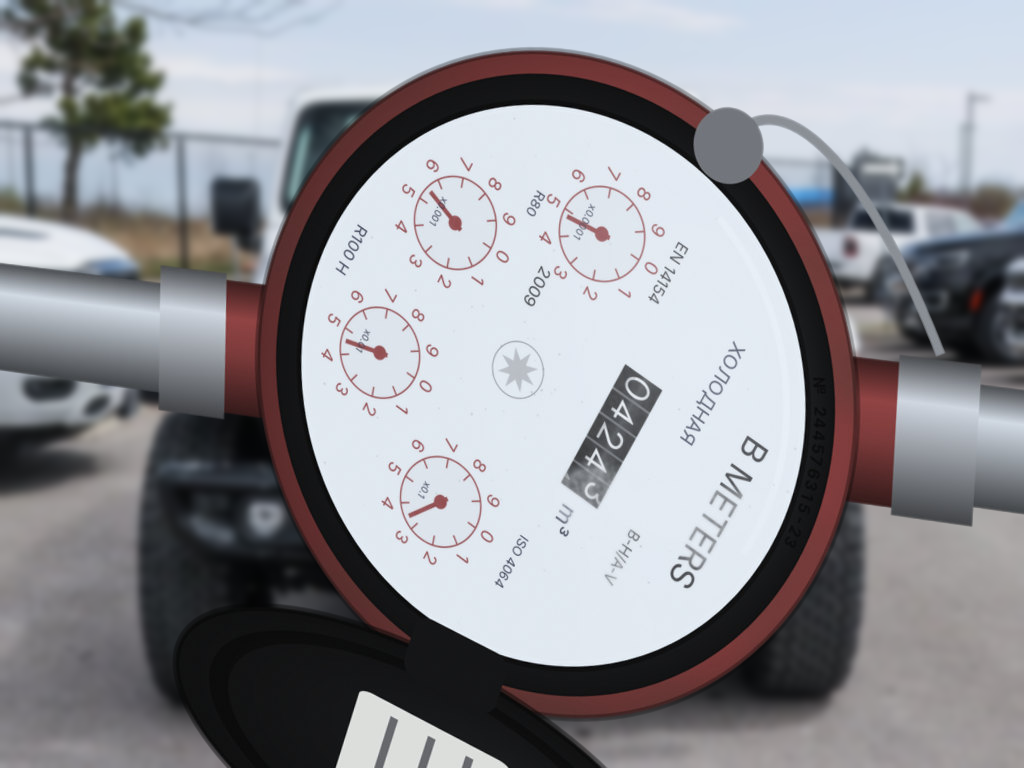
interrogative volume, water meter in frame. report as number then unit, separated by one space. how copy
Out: 4243.3454 m³
